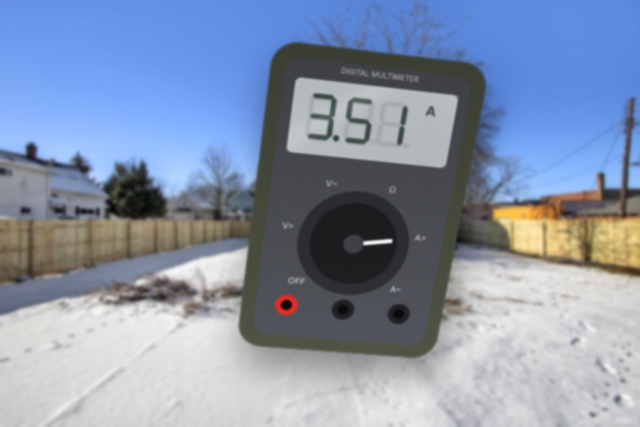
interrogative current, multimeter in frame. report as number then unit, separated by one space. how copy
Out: 3.51 A
